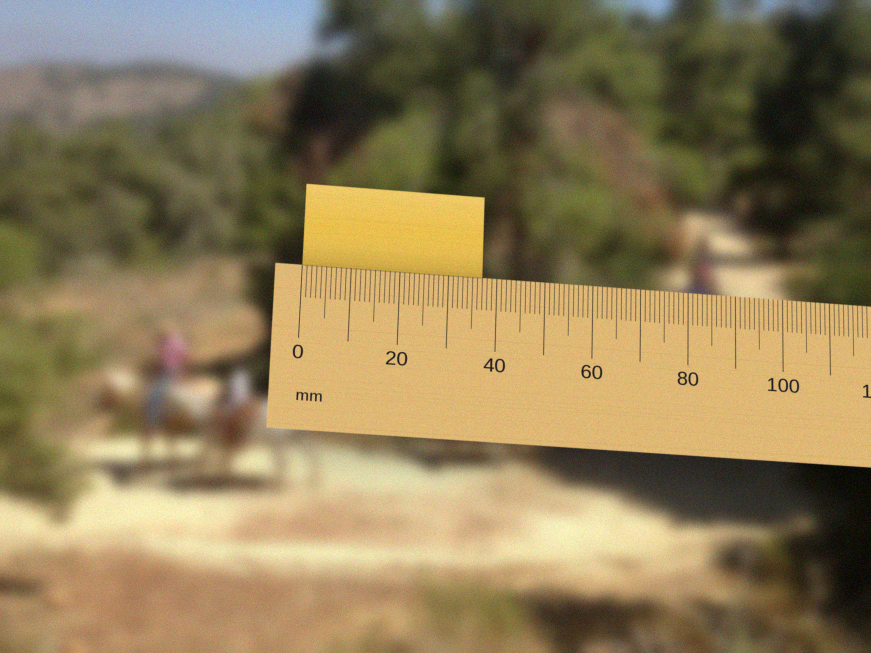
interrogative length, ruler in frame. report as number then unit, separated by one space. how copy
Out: 37 mm
